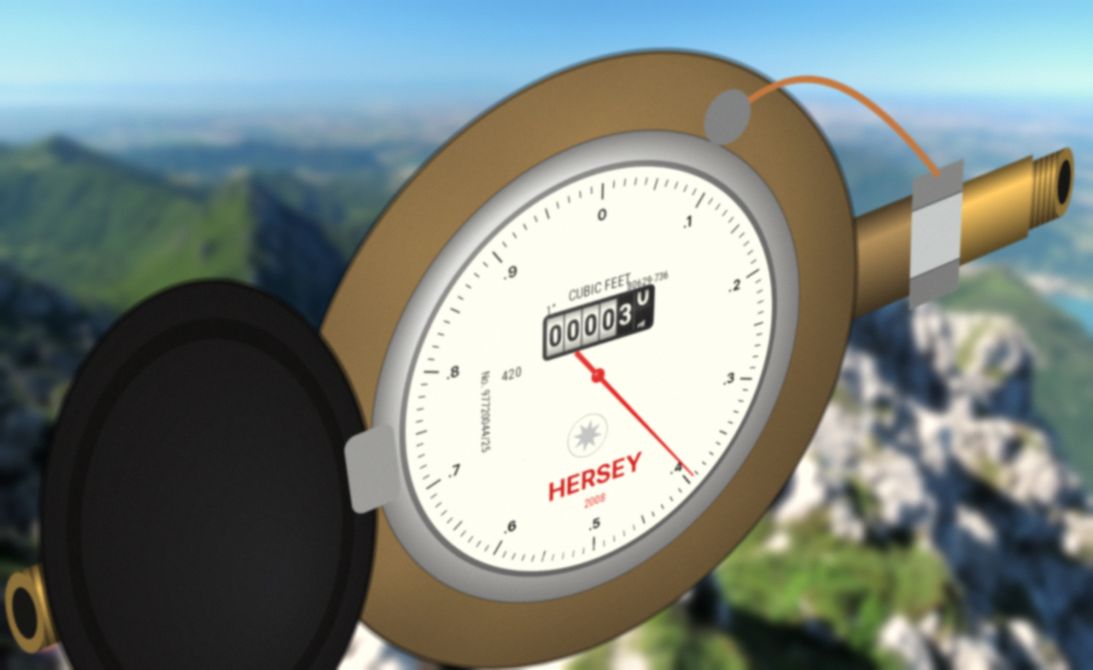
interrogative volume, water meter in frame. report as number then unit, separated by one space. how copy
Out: 30.39 ft³
